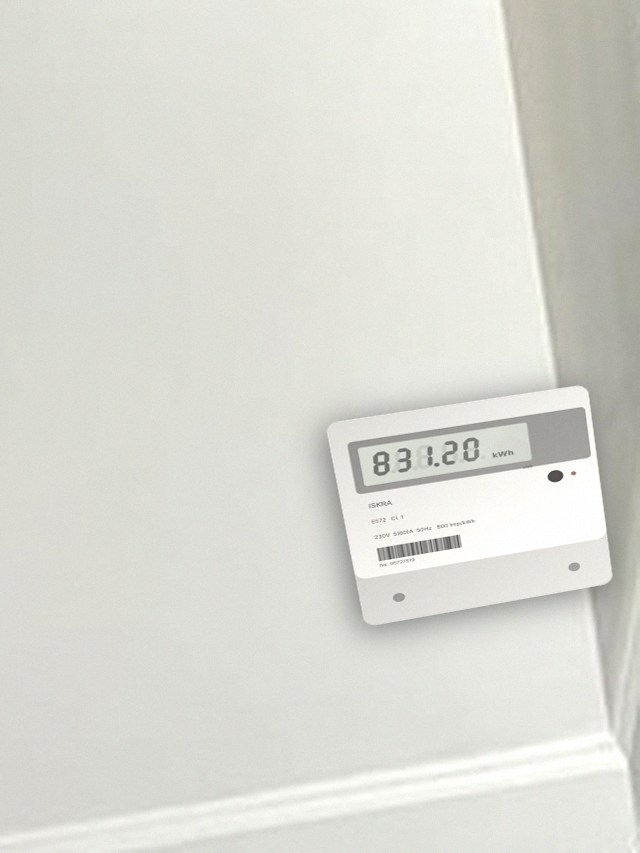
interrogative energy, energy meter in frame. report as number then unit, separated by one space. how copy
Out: 831.20 kWh
